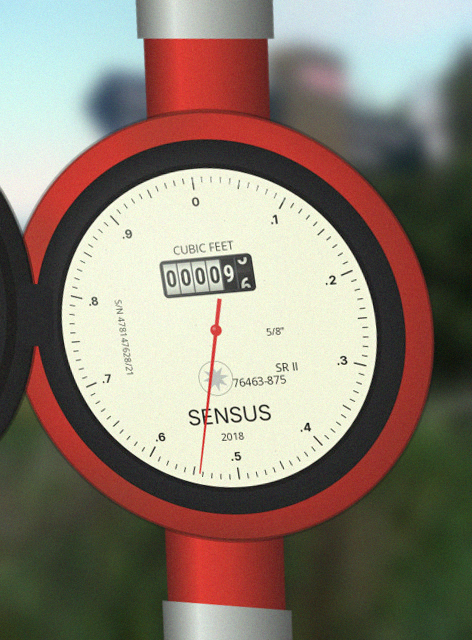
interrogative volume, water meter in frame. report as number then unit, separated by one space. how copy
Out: 95.54 ft³
